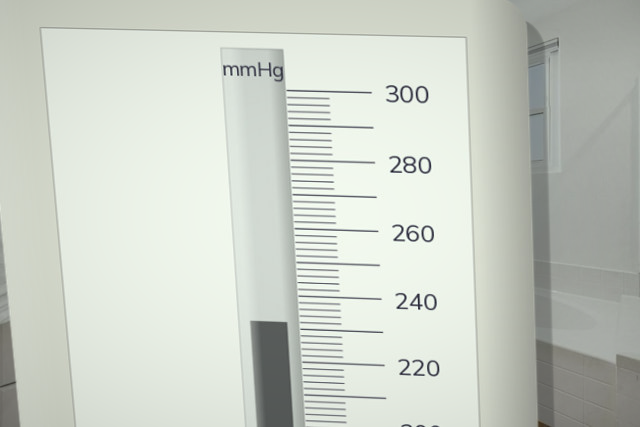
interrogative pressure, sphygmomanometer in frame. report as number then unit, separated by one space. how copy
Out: 232 mmHg
